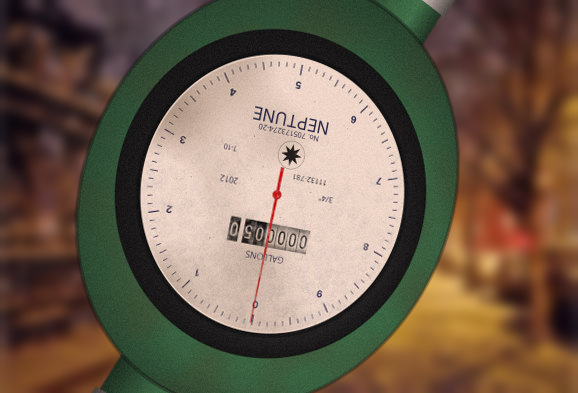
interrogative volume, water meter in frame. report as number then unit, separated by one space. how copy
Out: 50.0 gal
